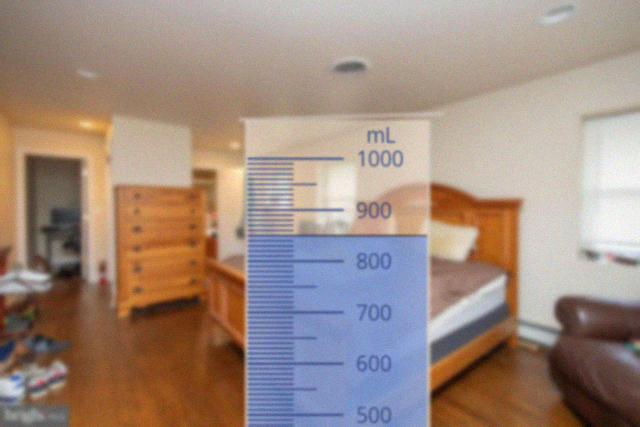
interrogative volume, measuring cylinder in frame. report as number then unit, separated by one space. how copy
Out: 850 mL
